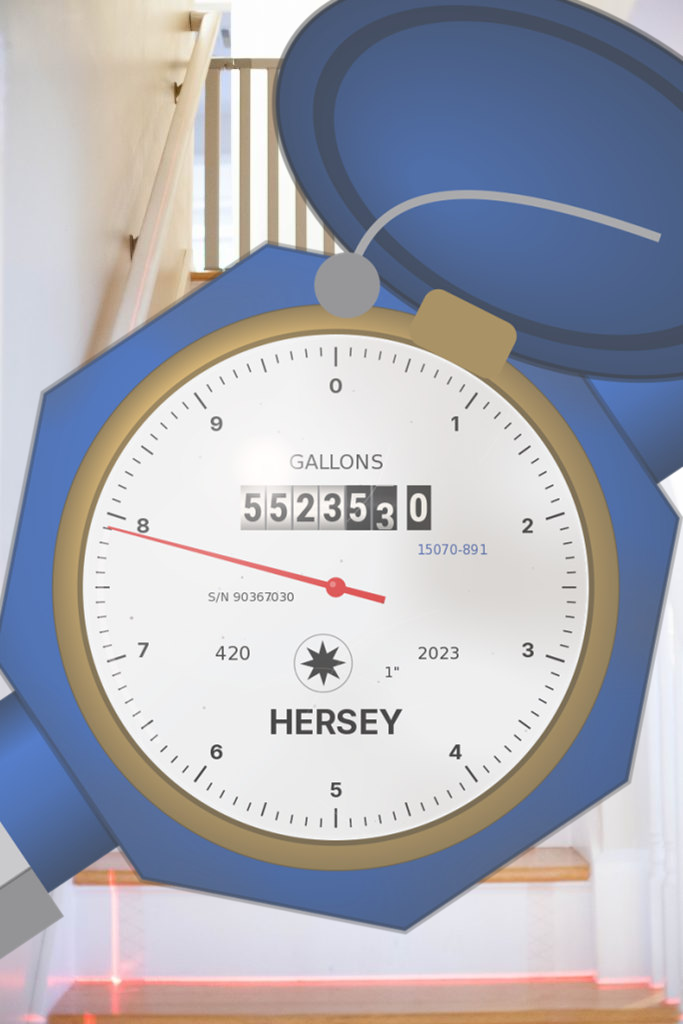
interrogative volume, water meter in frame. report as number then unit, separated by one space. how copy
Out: 5523527.9 gal
